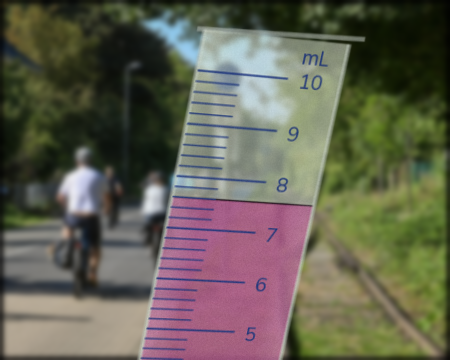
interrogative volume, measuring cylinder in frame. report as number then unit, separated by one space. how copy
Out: 7.6 mL
